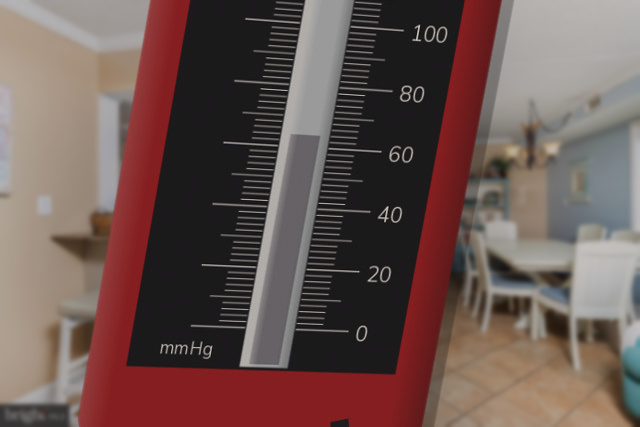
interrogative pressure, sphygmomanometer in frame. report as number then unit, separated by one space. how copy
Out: 64 mmHg
